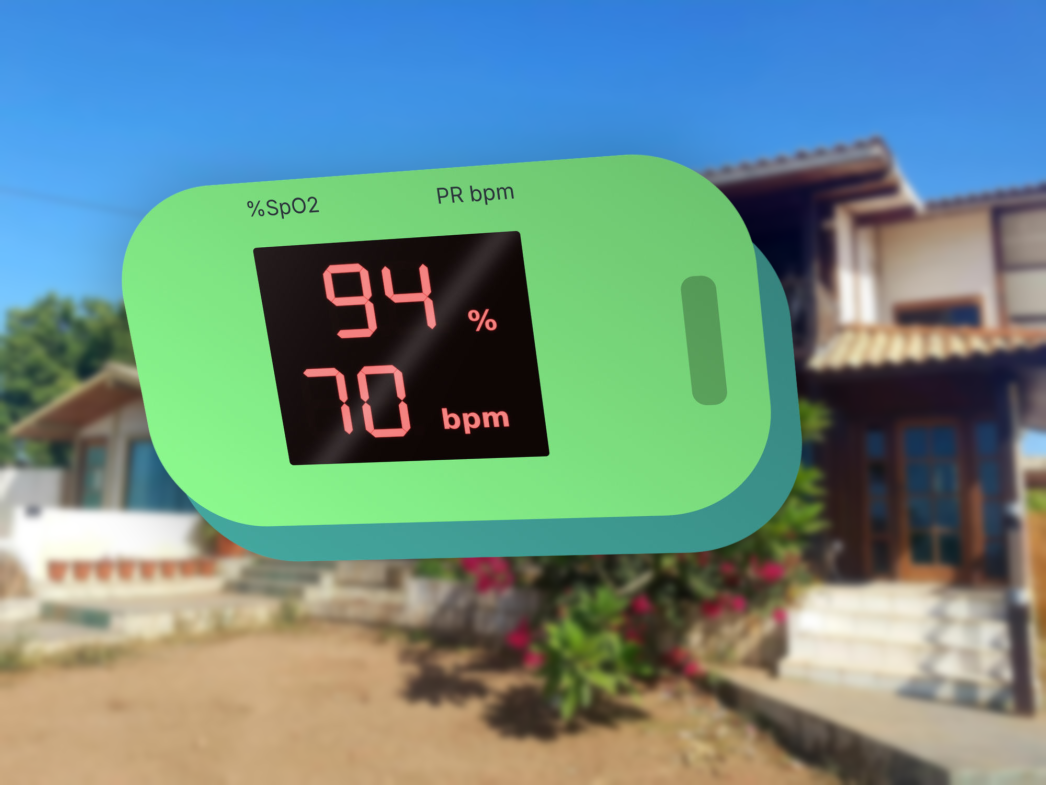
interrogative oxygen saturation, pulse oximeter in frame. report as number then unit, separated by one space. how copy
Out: 94 %
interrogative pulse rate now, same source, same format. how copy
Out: 70 bpm
